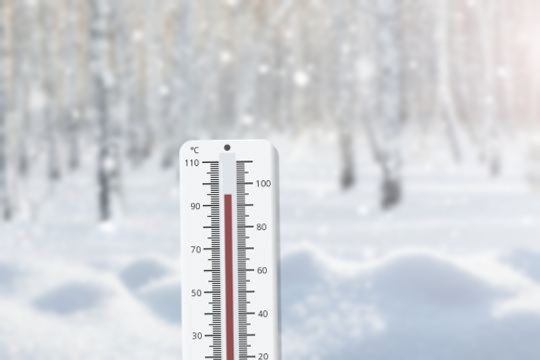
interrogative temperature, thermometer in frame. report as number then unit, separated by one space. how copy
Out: 95 °C
